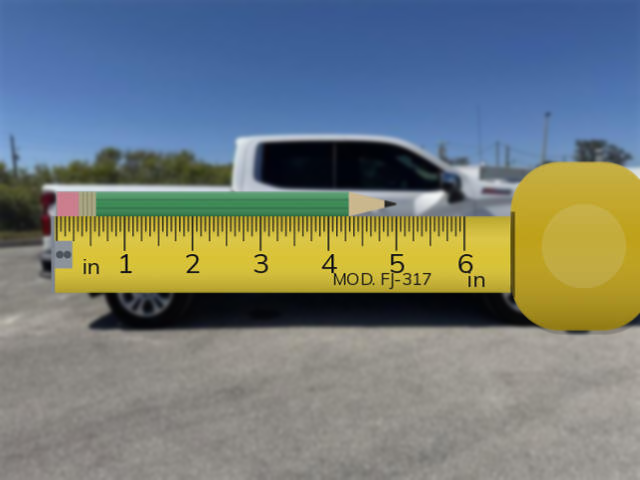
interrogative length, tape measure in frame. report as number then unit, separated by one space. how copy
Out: 5 in
